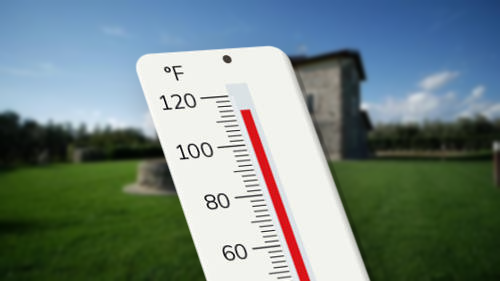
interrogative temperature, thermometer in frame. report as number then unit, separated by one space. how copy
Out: 114 °F
